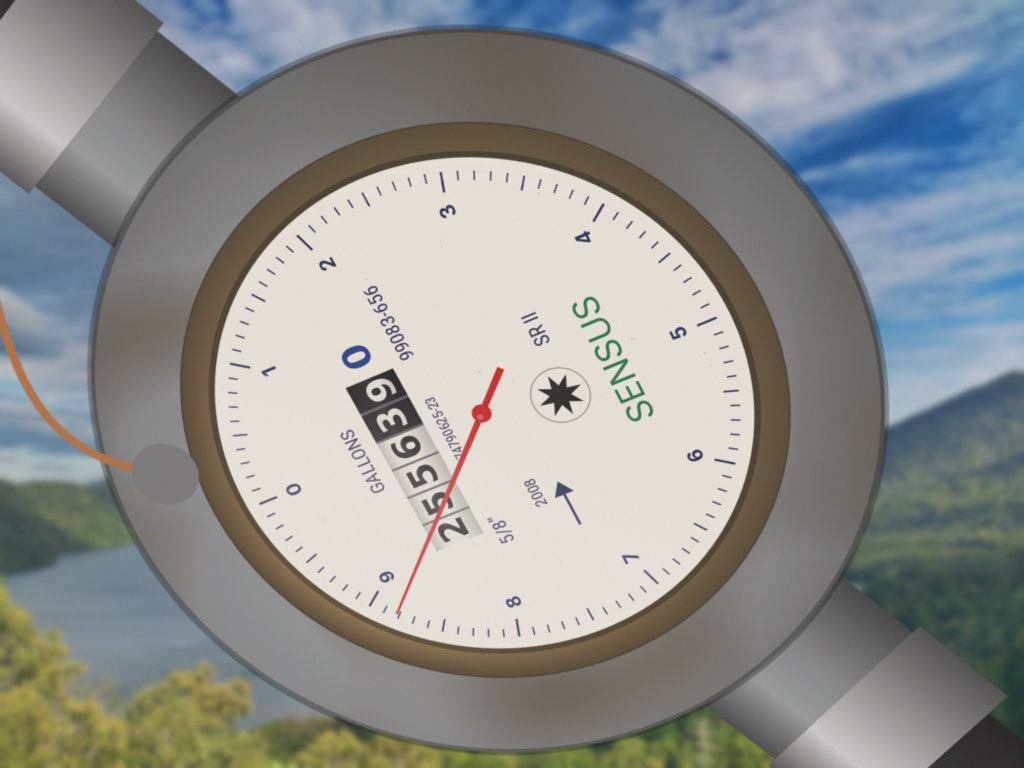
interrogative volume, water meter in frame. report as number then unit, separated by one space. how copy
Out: 2556388.8 gal
